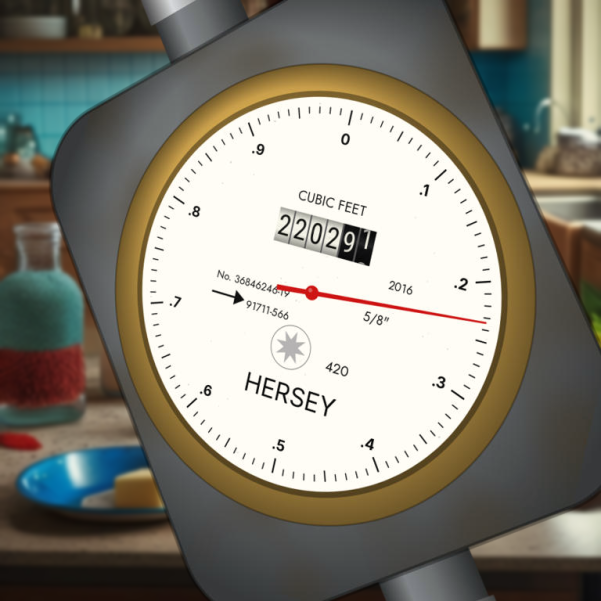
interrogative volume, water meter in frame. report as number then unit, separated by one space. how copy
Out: 220291.23 ft³
